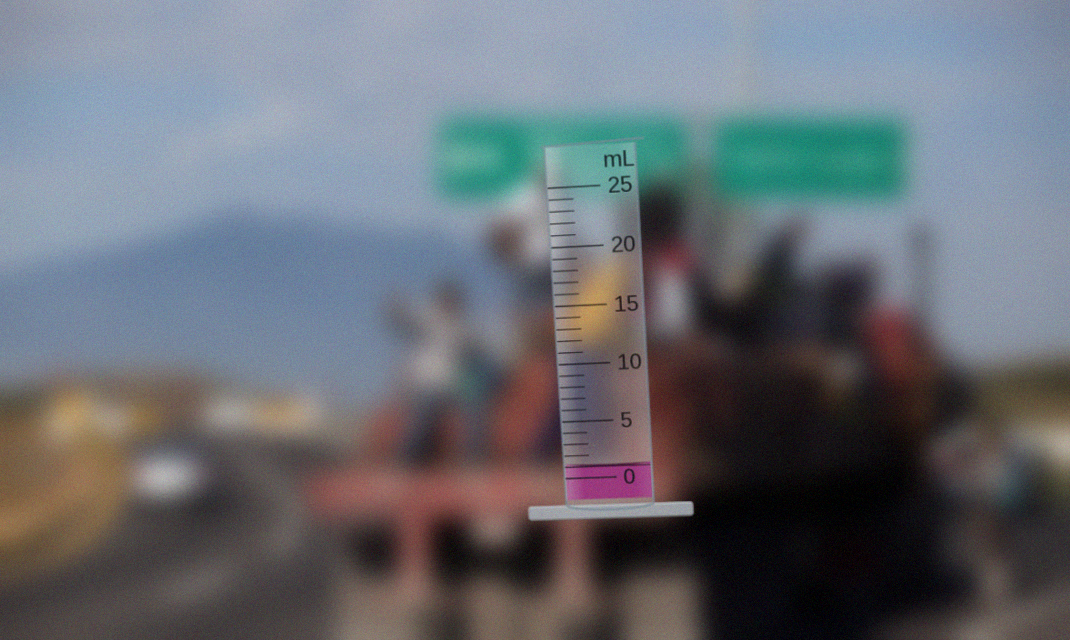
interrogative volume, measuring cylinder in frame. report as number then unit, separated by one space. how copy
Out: 1 mL
